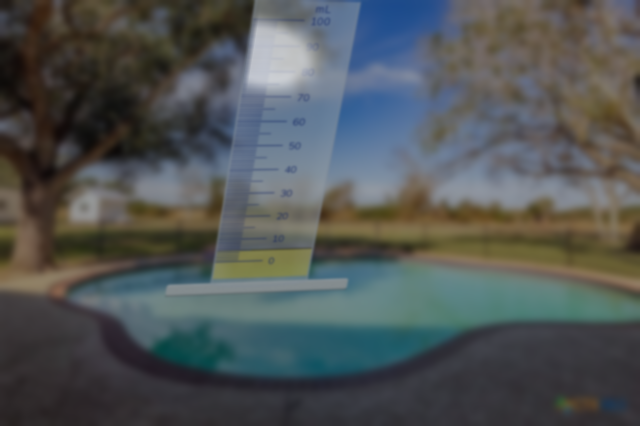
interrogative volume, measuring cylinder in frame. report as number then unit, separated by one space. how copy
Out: 5 mL
